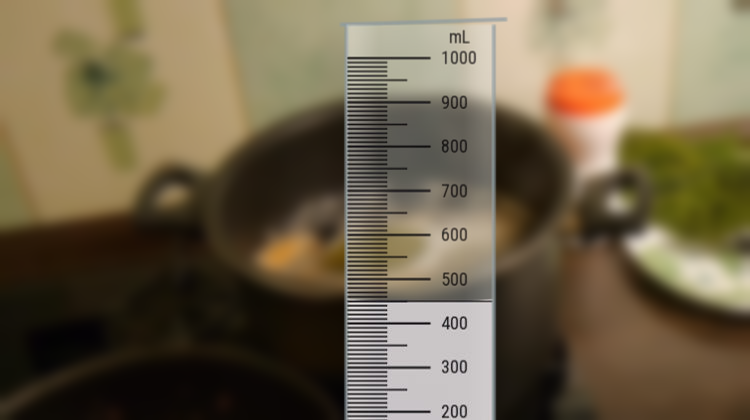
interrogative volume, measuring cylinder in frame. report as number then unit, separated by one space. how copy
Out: 450 mL
